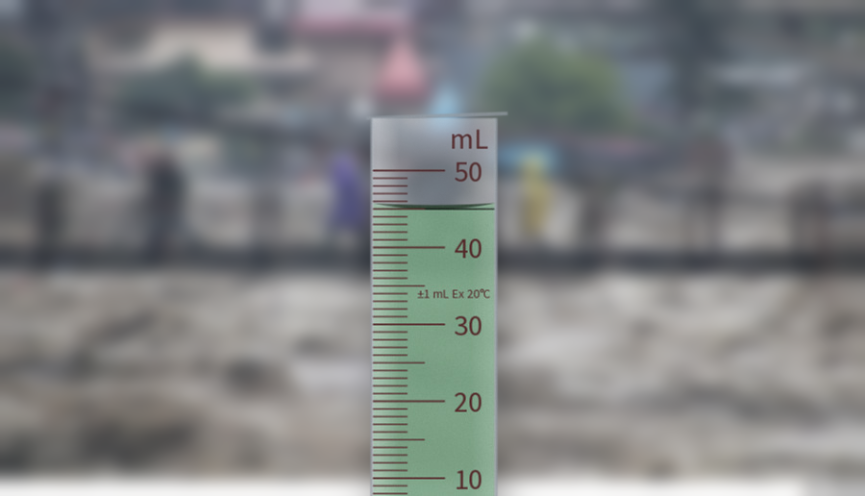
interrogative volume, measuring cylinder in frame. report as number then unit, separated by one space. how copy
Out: 45 mL
